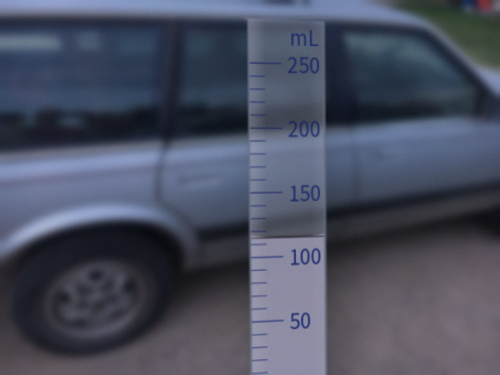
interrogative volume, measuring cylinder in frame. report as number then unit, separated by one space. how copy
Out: 115 mL
